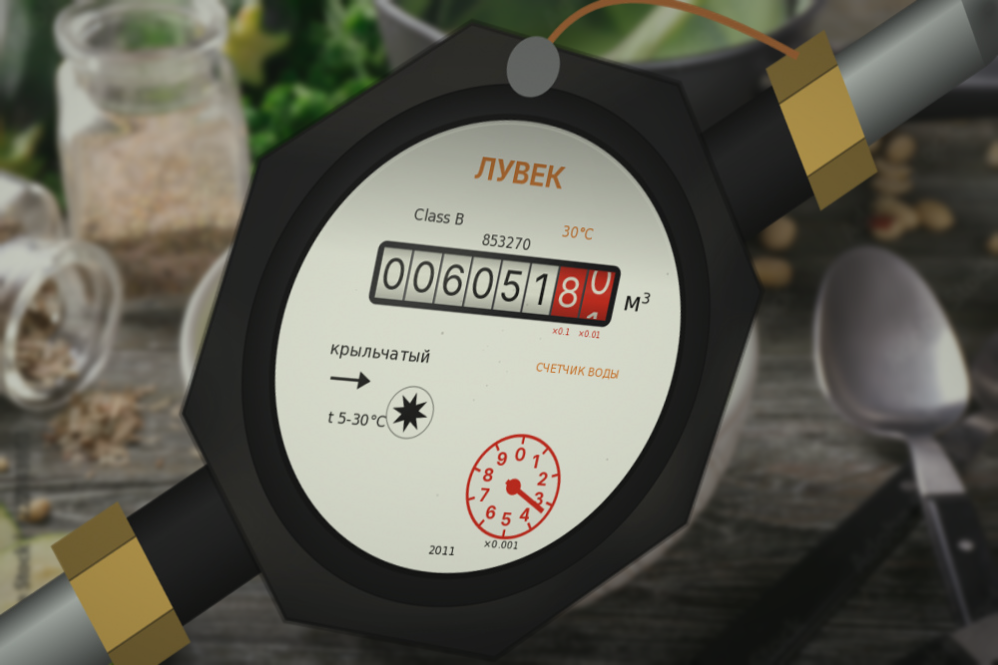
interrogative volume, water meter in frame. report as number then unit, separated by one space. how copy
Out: 6051.803 m³
